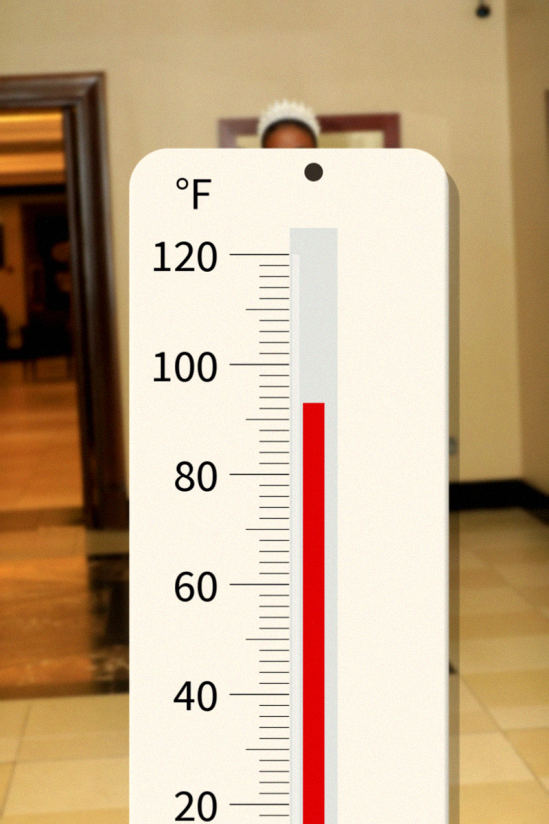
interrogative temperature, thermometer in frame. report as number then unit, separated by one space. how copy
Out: 93 °F
